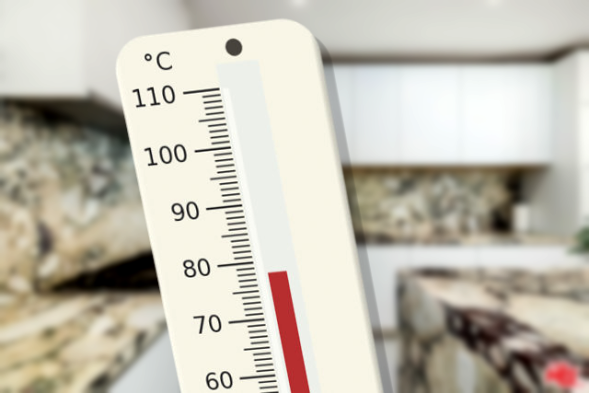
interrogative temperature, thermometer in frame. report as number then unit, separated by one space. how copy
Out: 78 °C
